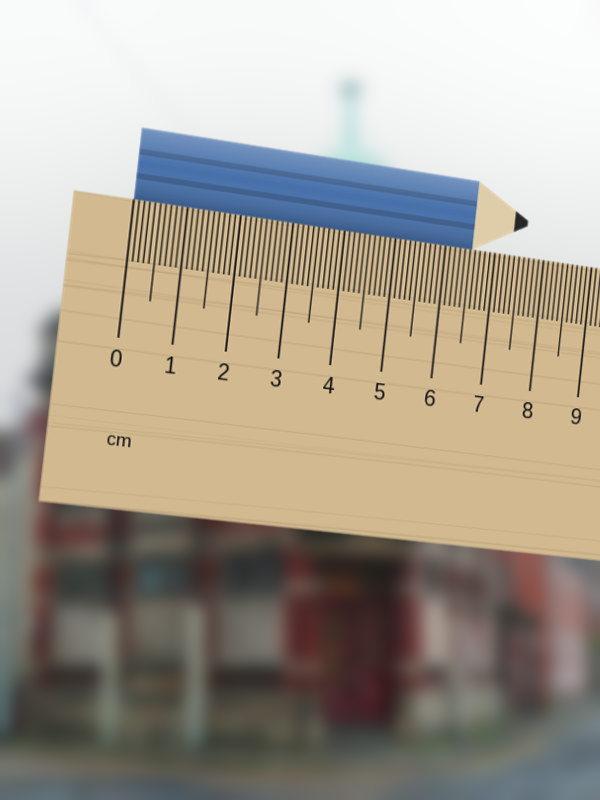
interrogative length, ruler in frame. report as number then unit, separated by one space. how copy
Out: 7.6 cm
